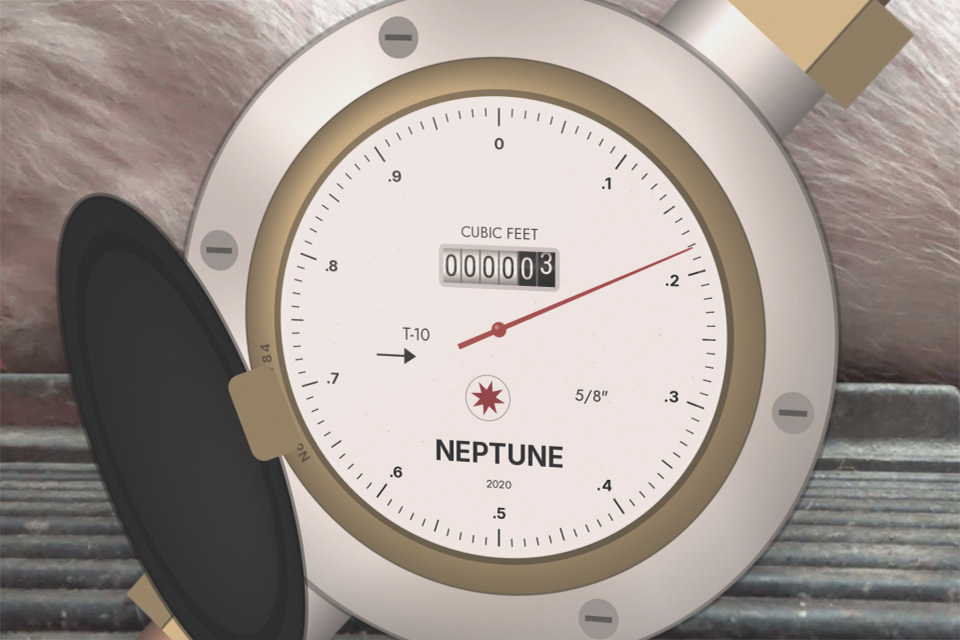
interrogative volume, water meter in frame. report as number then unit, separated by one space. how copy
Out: 3.18 ft³
